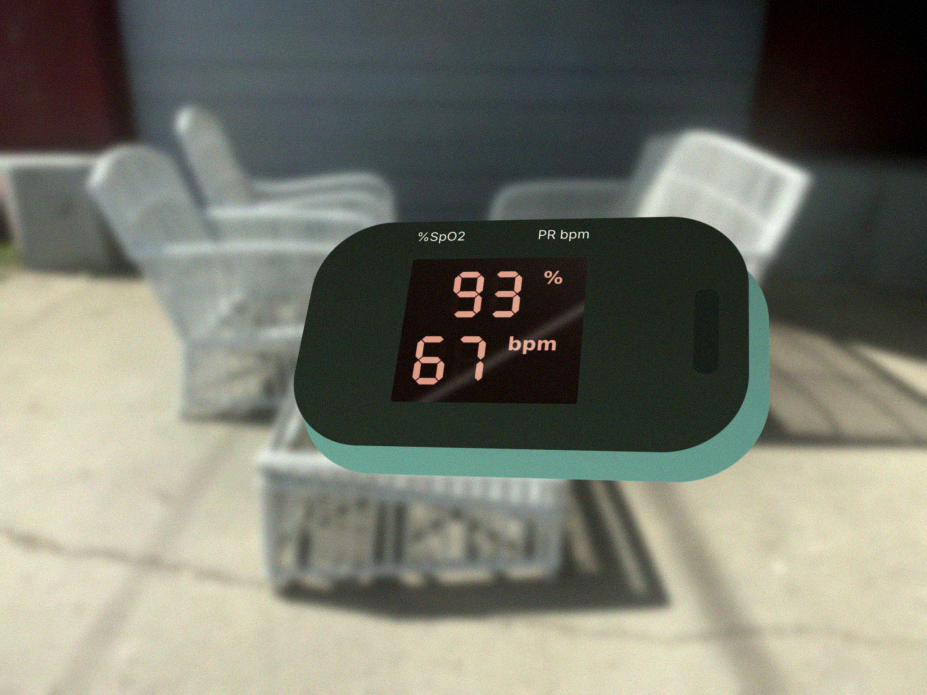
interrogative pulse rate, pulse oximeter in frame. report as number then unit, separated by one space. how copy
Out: 67 bpm
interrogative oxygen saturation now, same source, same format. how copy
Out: 93 %
